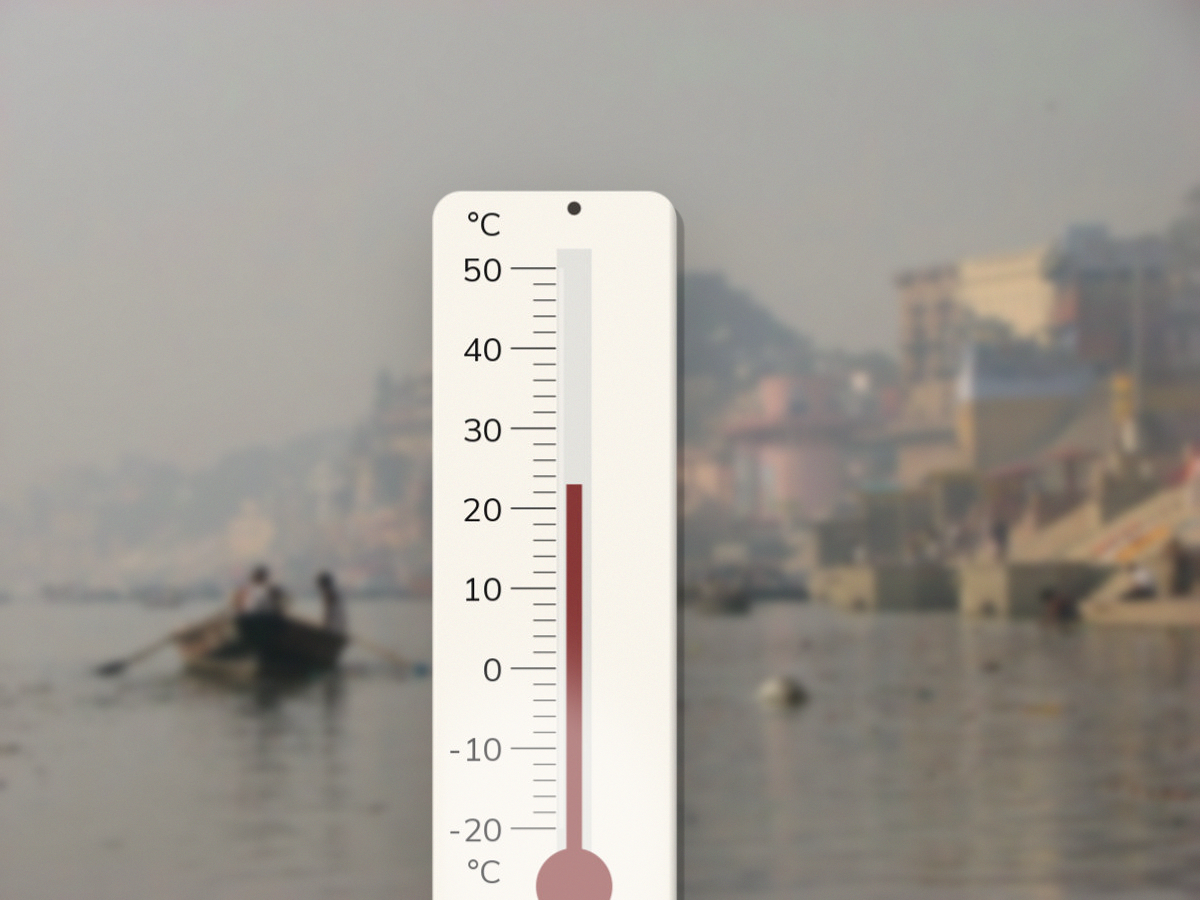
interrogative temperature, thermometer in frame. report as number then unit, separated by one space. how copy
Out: 23 °C
